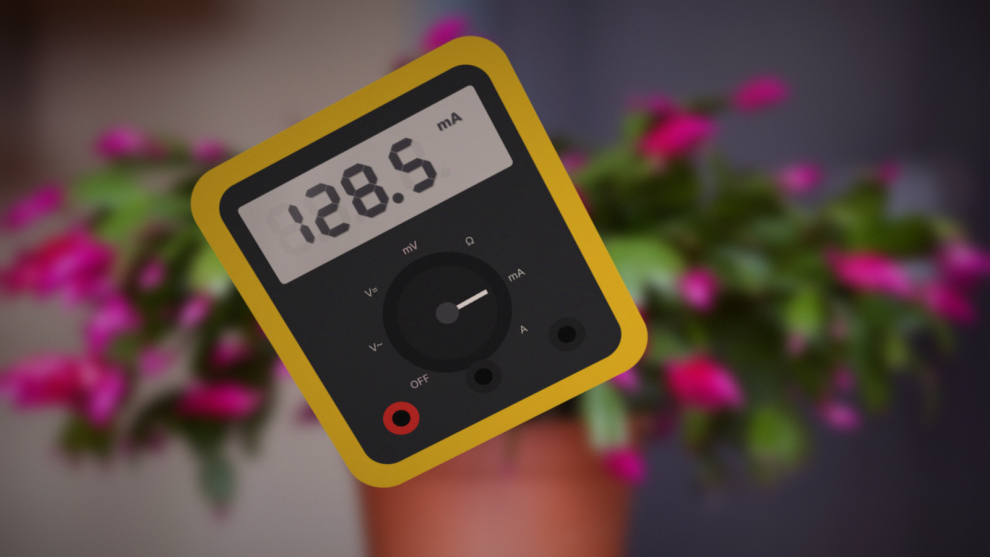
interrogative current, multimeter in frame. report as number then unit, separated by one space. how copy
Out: 128.5 mA
